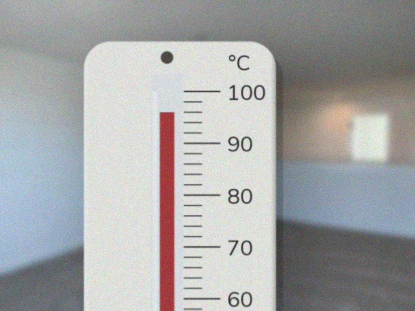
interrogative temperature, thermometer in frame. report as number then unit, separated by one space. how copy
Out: 96 °C
